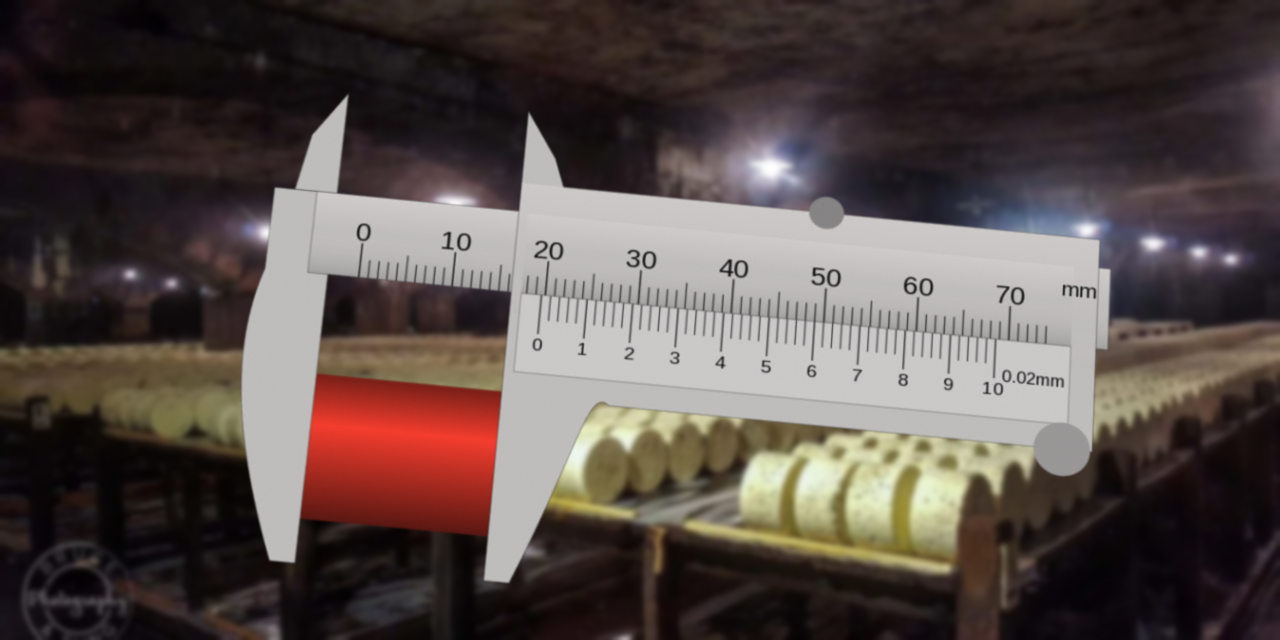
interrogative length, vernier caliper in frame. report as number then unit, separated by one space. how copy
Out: 19.6 mm
